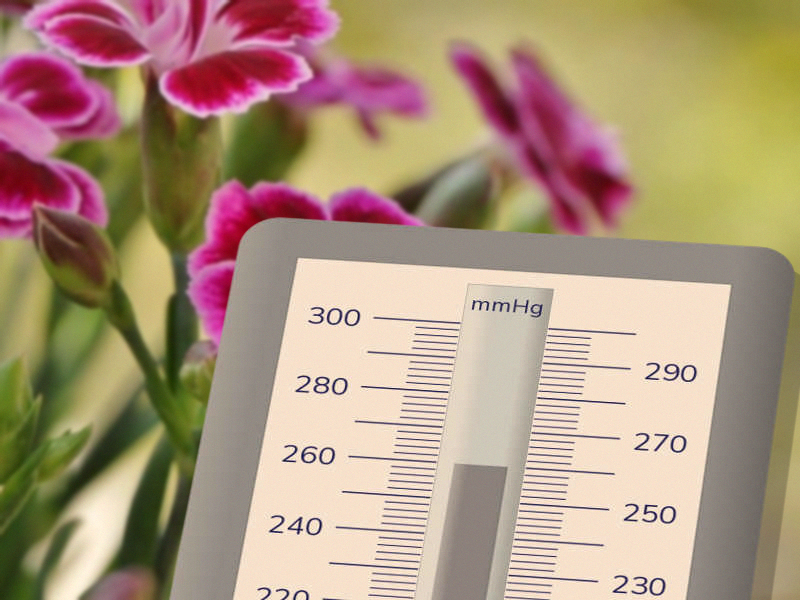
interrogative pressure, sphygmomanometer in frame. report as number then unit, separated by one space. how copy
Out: 260 mmHg
